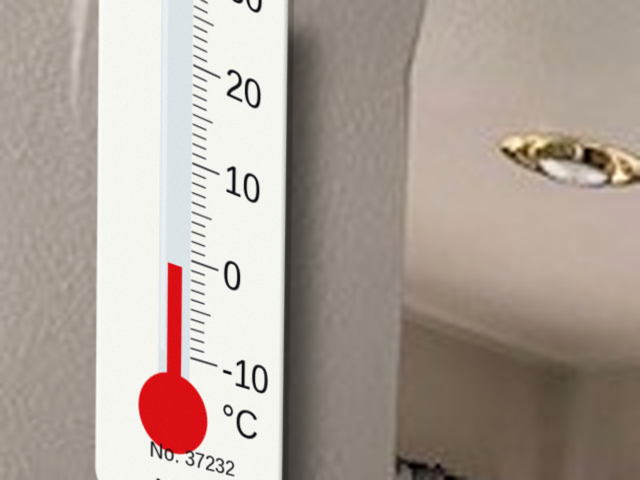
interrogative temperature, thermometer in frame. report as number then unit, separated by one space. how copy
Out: -1 °C
